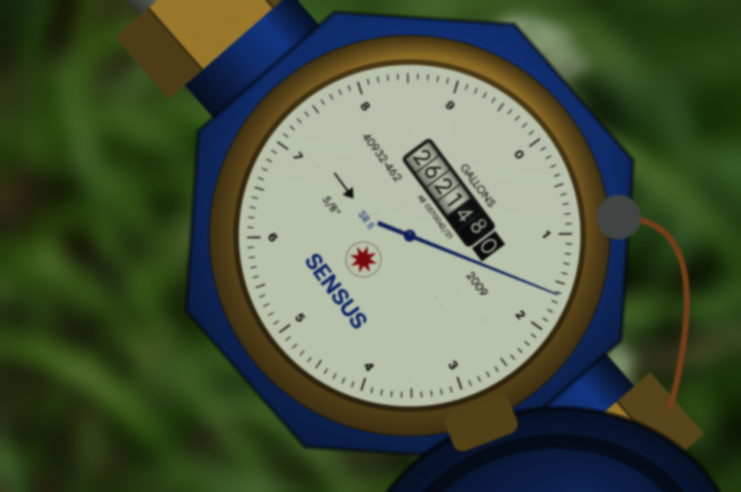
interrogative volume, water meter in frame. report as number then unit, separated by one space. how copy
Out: 2621481.6 gal
